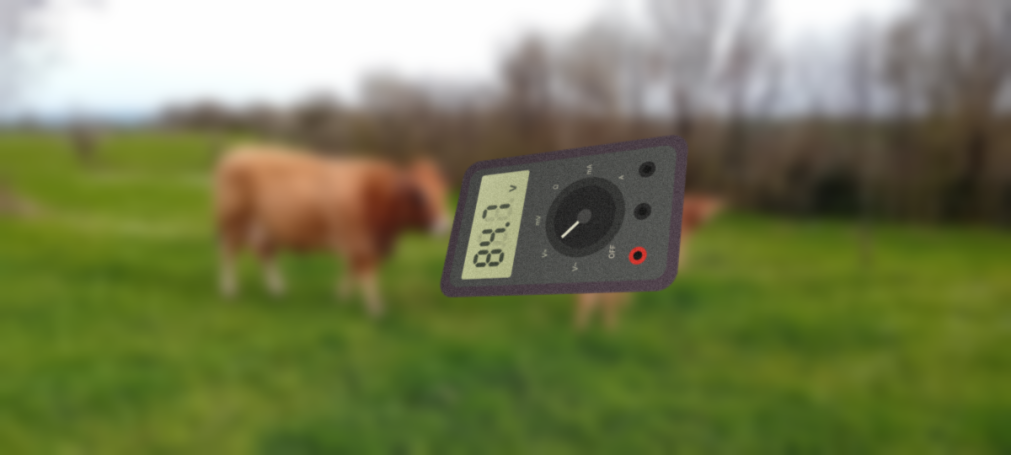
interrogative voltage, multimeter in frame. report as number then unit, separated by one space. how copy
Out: 84.7 V
